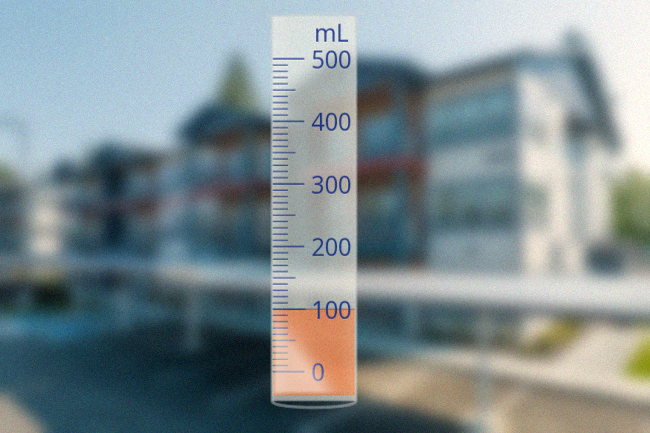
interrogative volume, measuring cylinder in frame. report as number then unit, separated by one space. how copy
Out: 100 mL
